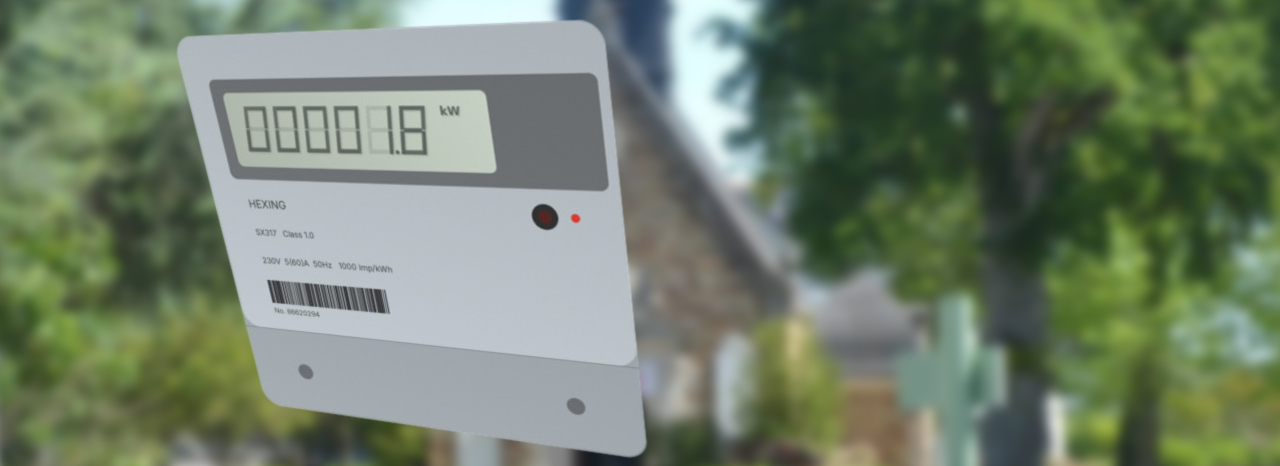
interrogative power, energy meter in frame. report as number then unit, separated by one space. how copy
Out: 1.8 kW
